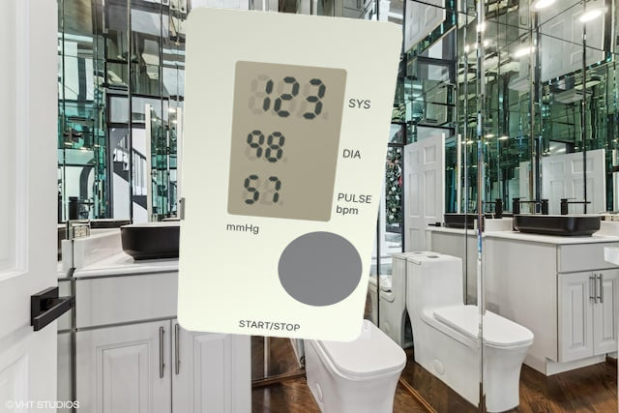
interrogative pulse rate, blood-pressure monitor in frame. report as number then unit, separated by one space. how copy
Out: 57 bpm
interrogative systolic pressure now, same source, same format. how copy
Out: 123 mmHg
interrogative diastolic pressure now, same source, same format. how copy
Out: 98 mmHg
